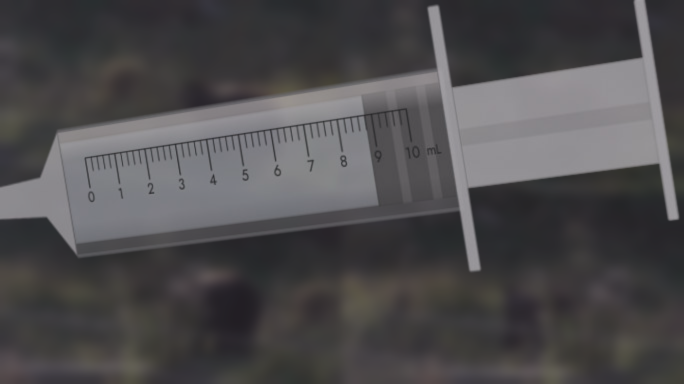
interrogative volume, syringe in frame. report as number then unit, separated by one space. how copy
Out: 8.8 mL
